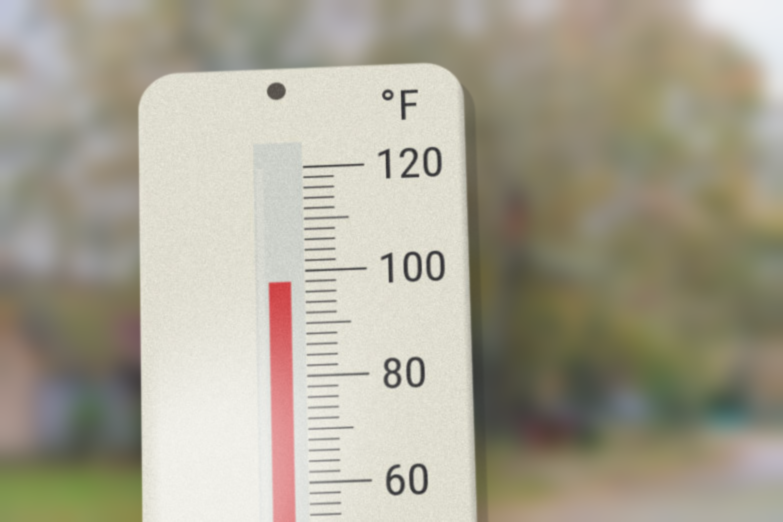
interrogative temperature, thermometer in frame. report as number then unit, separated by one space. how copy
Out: 98 °F
